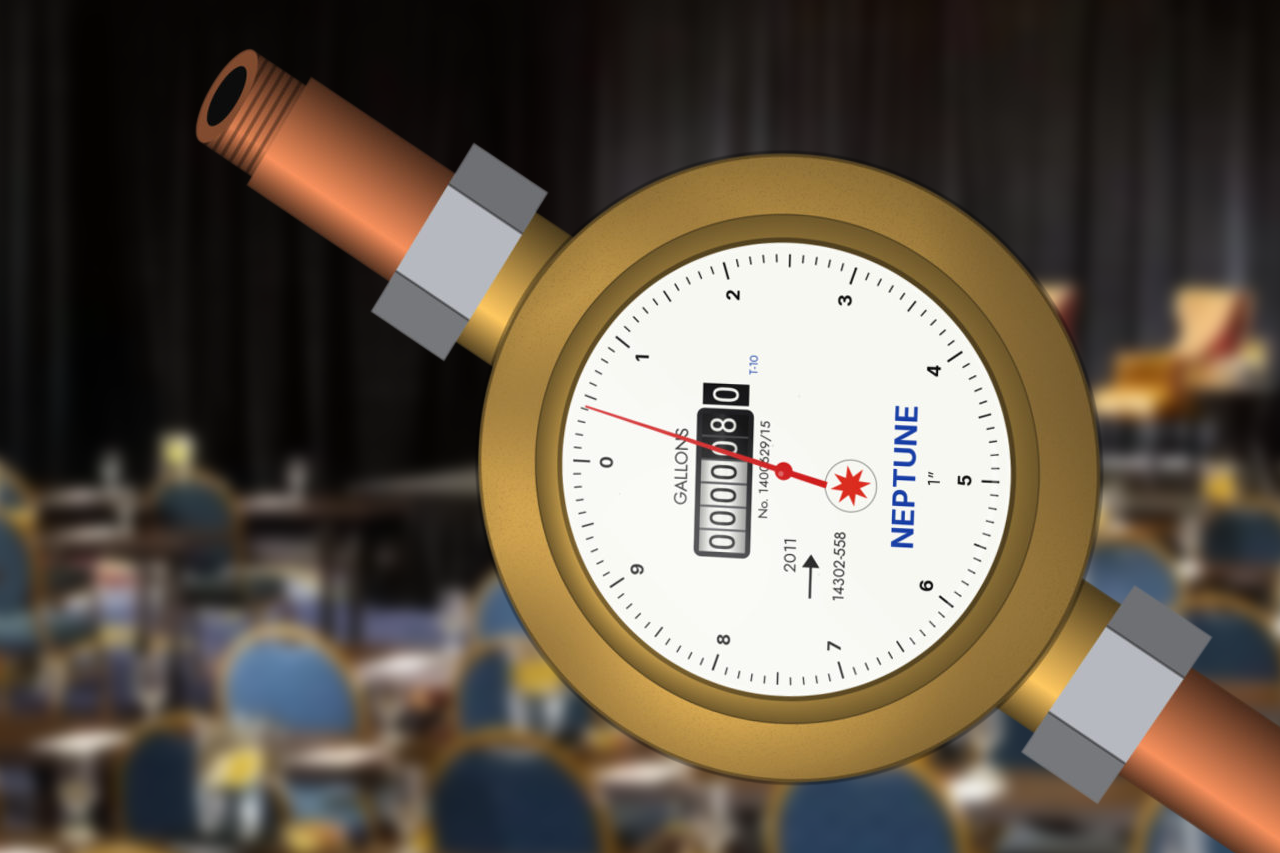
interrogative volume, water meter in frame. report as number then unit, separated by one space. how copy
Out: 80.4 gal
